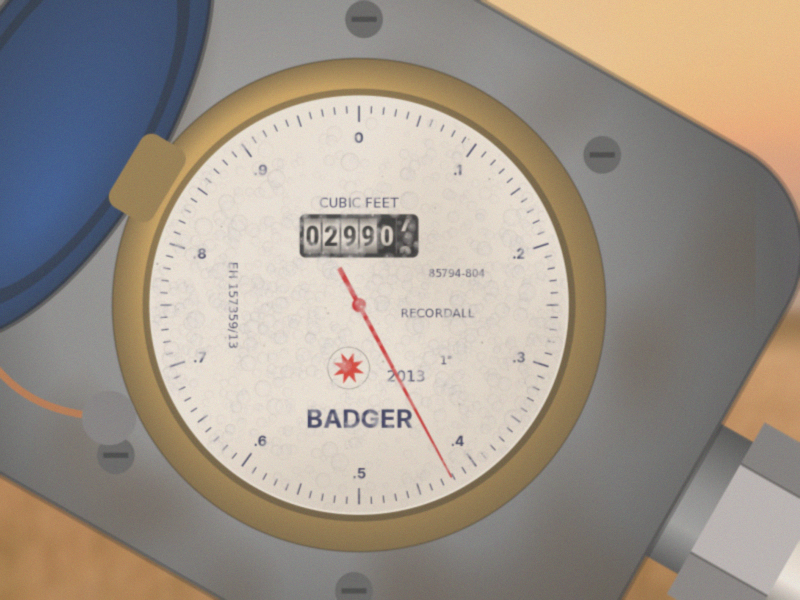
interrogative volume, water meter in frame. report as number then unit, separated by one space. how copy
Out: 29907.42 ft³
